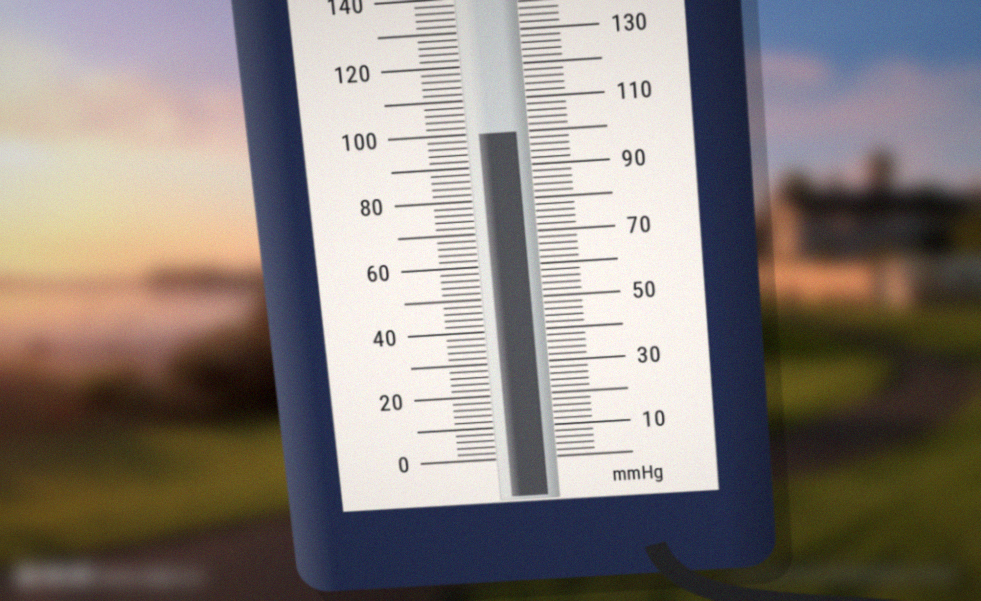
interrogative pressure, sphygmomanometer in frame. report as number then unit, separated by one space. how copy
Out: 100 mmHg
